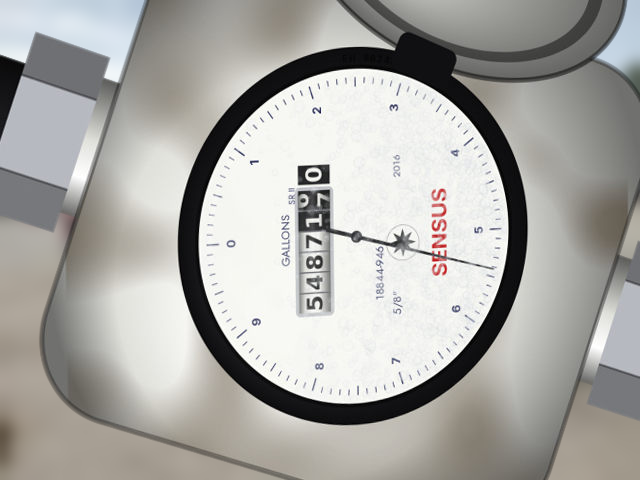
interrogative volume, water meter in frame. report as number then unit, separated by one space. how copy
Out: 5487165.4 gal
